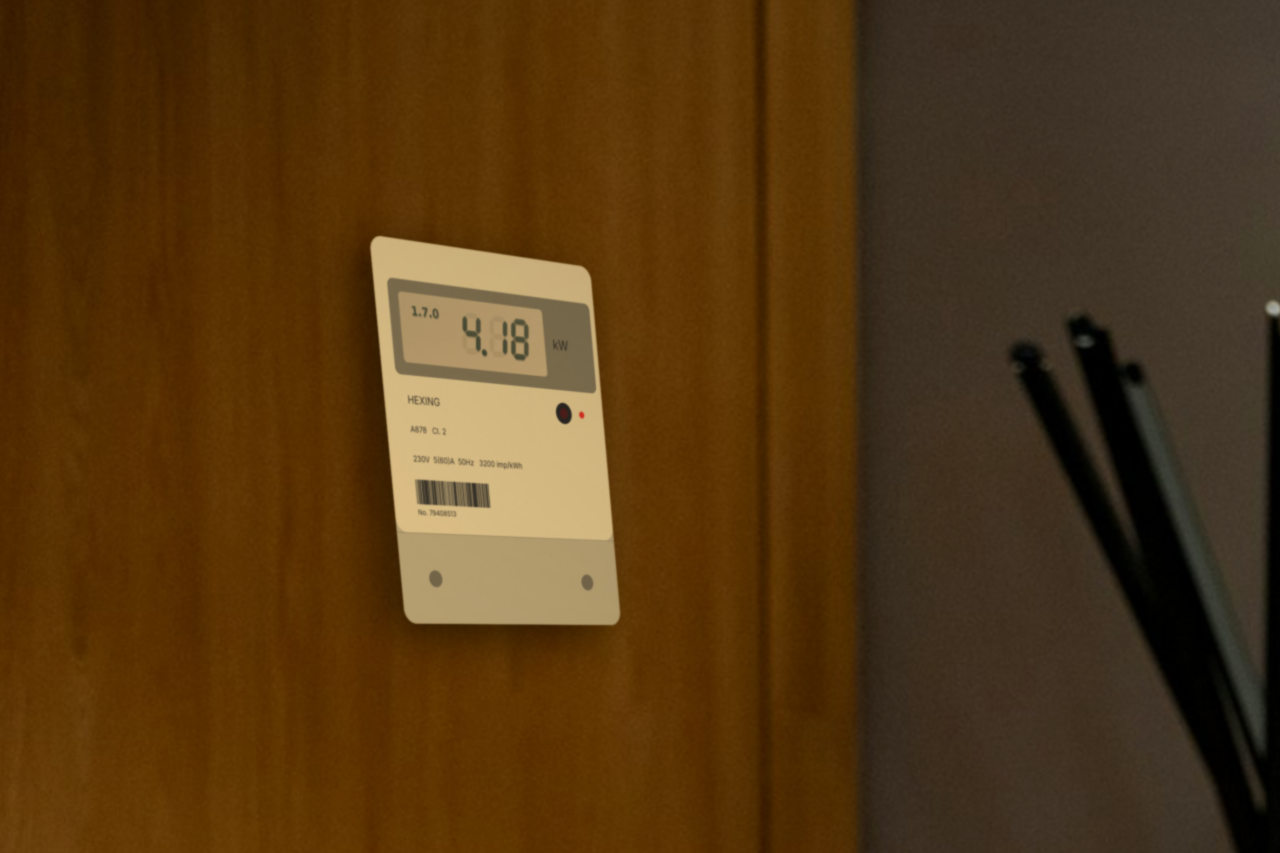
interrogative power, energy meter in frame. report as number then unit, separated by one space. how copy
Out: 4.18 kW
